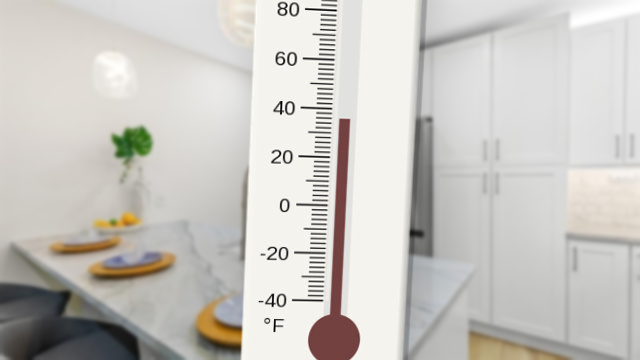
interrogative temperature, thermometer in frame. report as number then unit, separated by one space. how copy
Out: 36 °F
